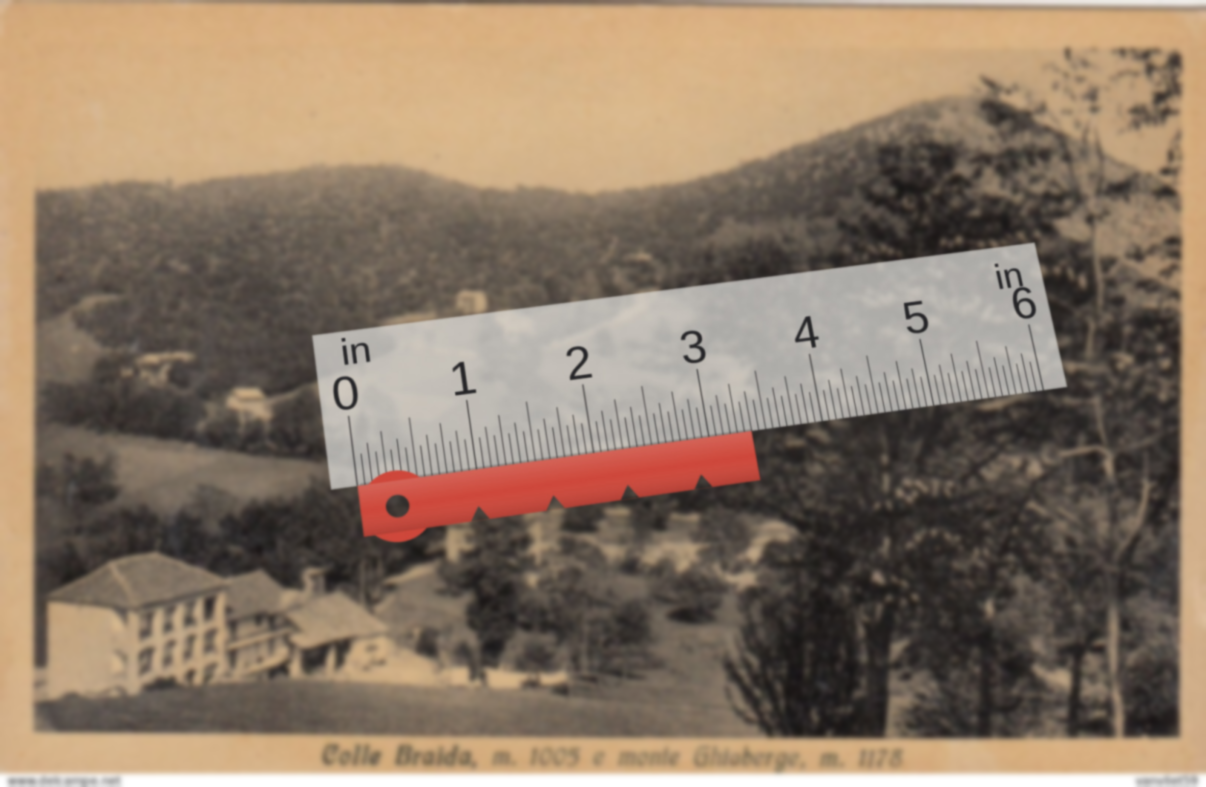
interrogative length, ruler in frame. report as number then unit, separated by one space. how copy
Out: 3.375 in
